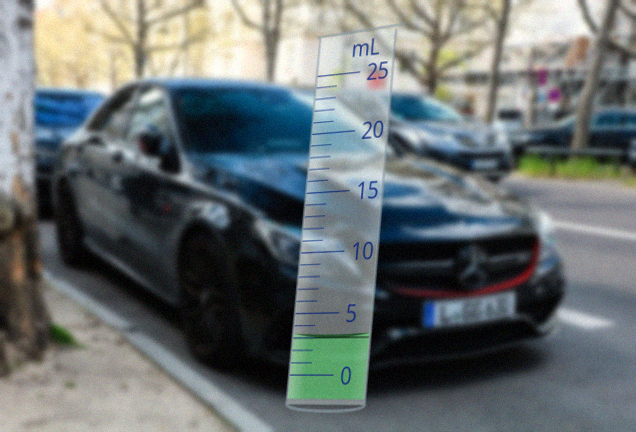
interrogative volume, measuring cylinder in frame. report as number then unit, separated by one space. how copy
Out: 3 mL
